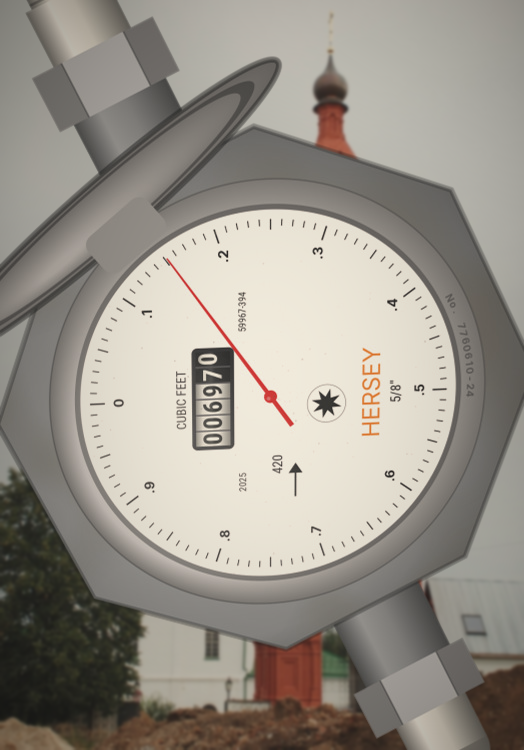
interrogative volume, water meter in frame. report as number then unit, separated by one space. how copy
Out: 6970.15 ft³
